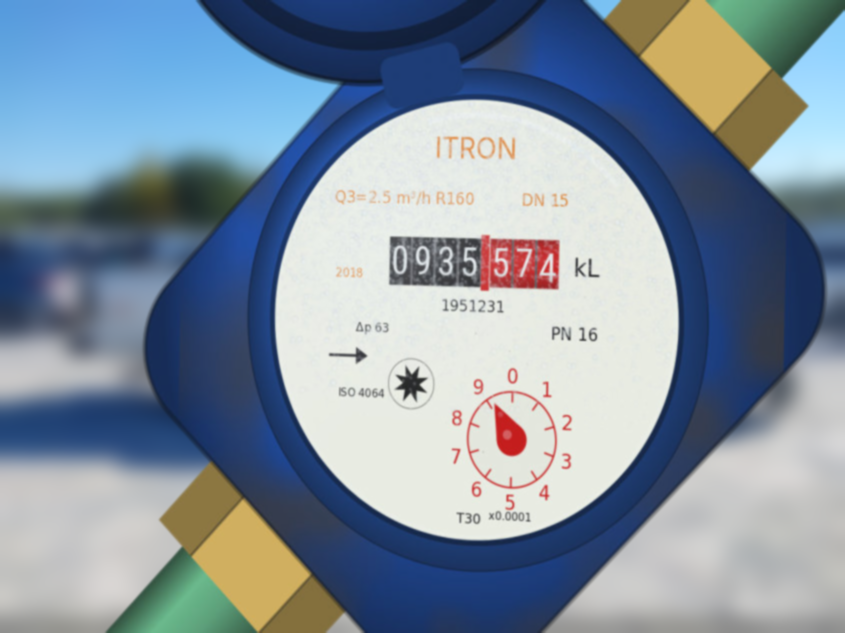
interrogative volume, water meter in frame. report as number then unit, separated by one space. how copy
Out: 935.5739 kL
